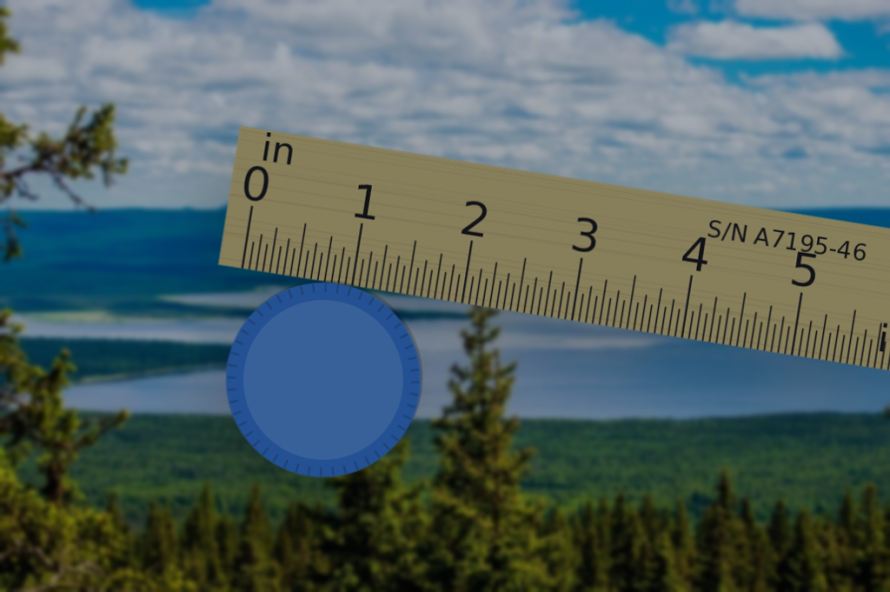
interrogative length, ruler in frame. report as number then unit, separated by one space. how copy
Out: 1.75 in
